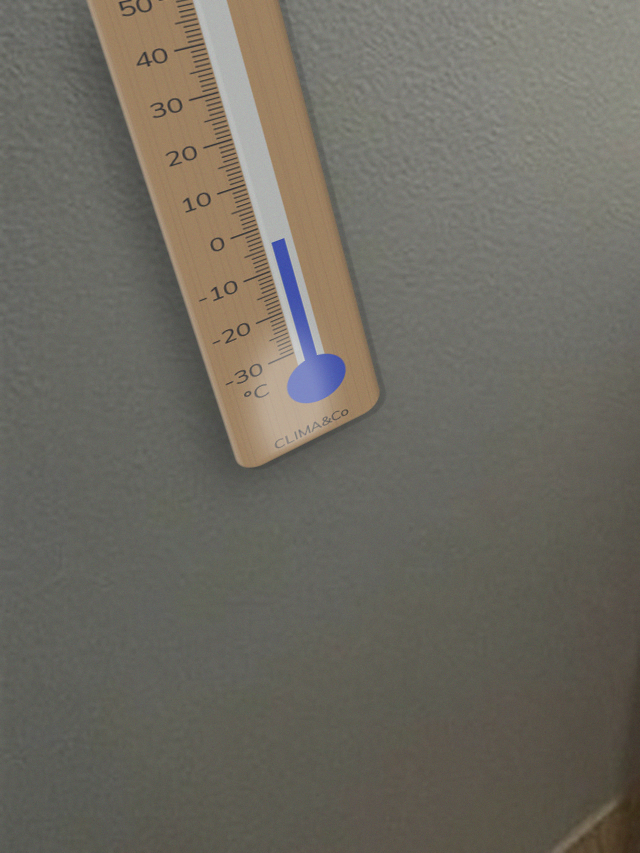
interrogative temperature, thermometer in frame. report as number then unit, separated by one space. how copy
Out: -4 °C
